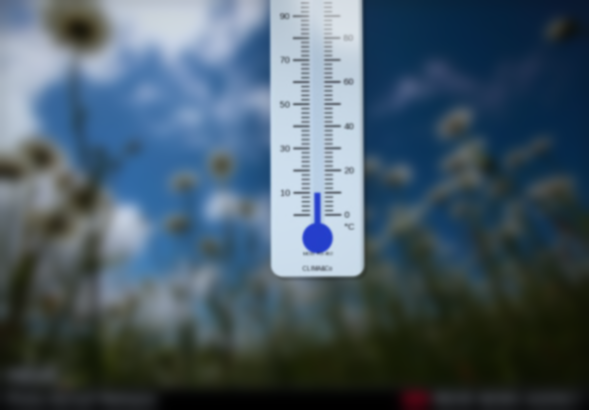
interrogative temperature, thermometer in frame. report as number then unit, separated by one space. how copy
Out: 10 °C
